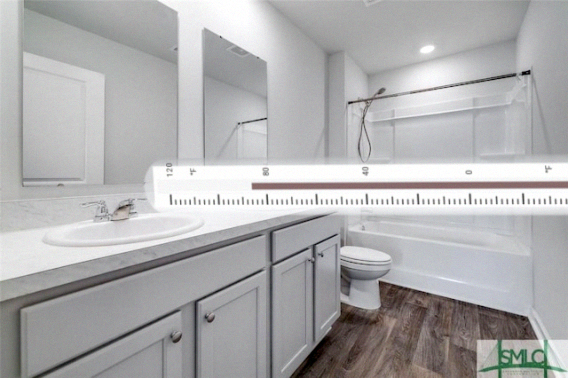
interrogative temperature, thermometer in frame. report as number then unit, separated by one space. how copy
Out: 86 °F
